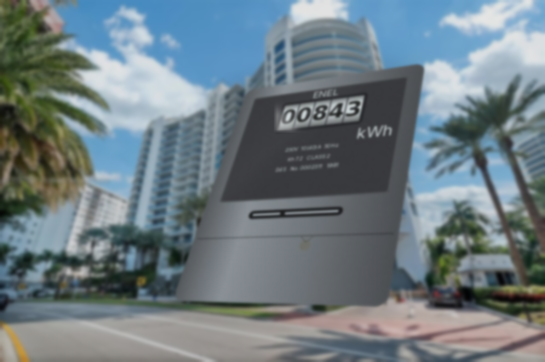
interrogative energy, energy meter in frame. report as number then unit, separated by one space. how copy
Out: 843 kWh
